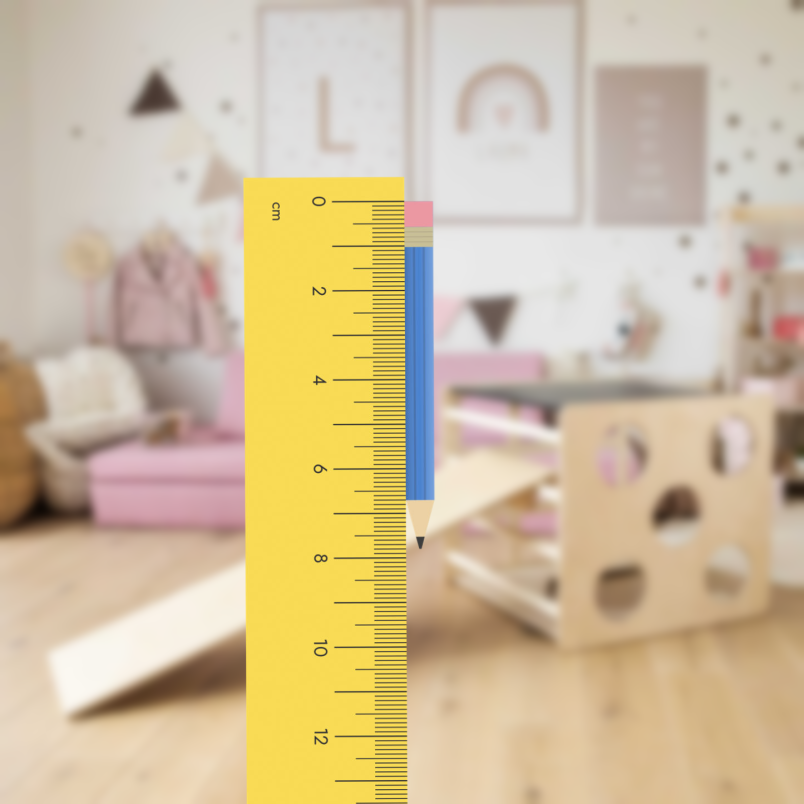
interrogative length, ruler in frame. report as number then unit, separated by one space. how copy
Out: 7.8 cm
